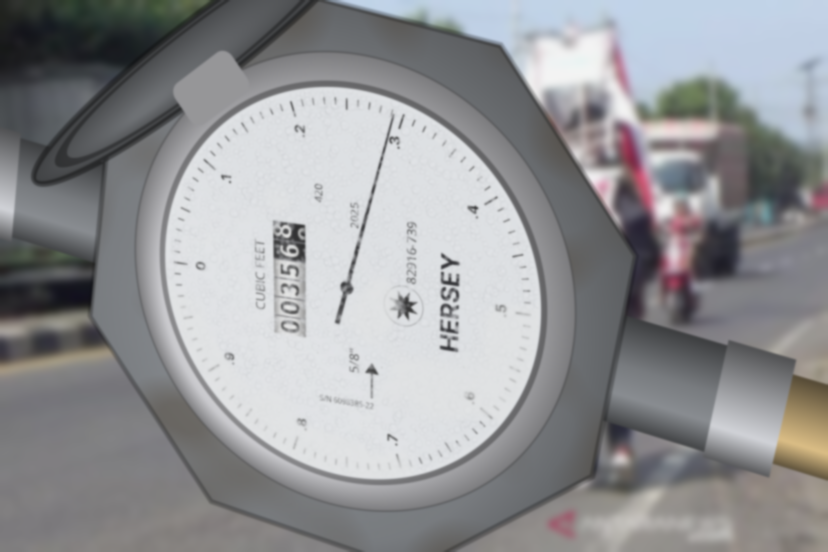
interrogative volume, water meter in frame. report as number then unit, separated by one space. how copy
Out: 3568.29 ft³
